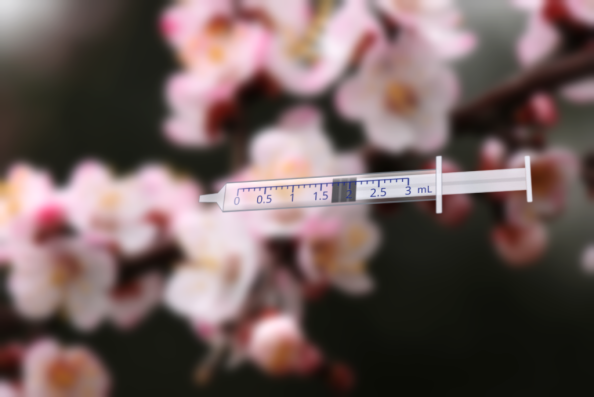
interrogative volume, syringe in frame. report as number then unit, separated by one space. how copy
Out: 1.7 mL
